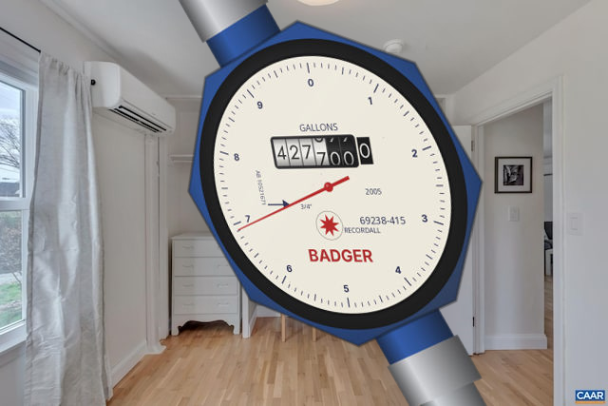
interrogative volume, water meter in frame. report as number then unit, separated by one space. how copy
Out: 4276996.9 gal
